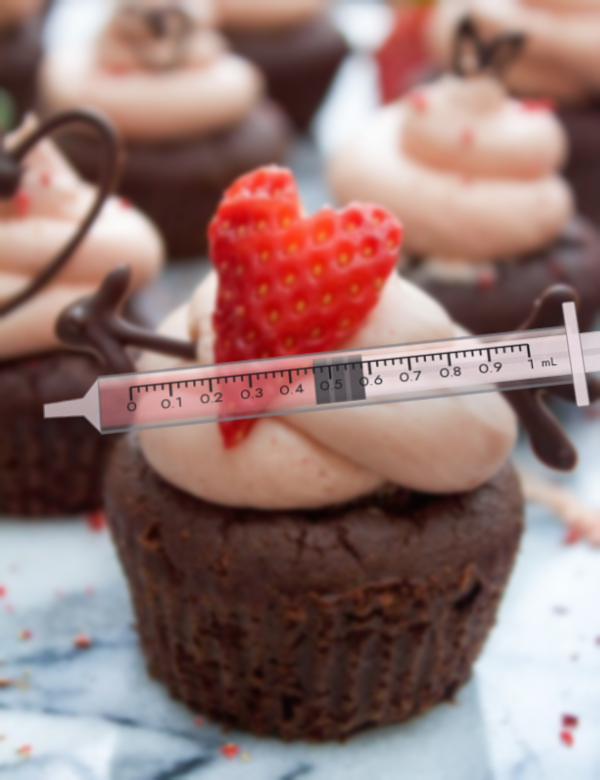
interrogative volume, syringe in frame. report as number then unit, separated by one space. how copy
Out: 0.46 mL
